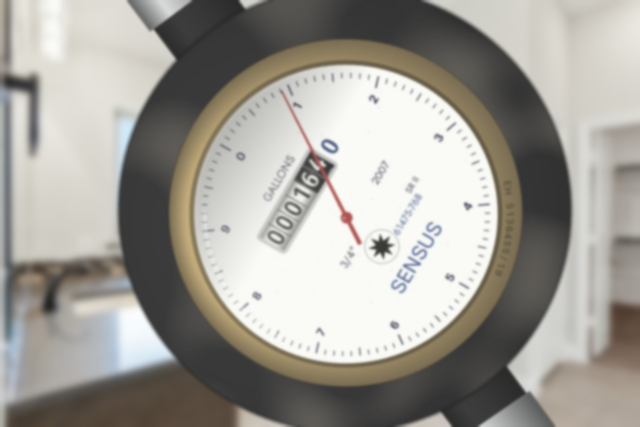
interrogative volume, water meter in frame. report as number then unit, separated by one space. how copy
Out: 1640.9 gal
